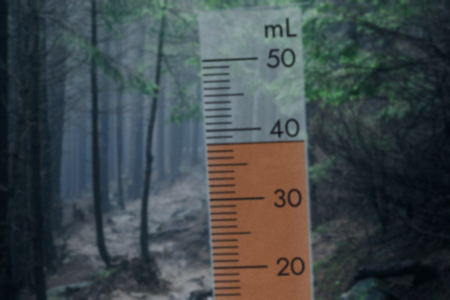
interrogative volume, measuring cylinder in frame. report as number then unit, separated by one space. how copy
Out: 38 mL
